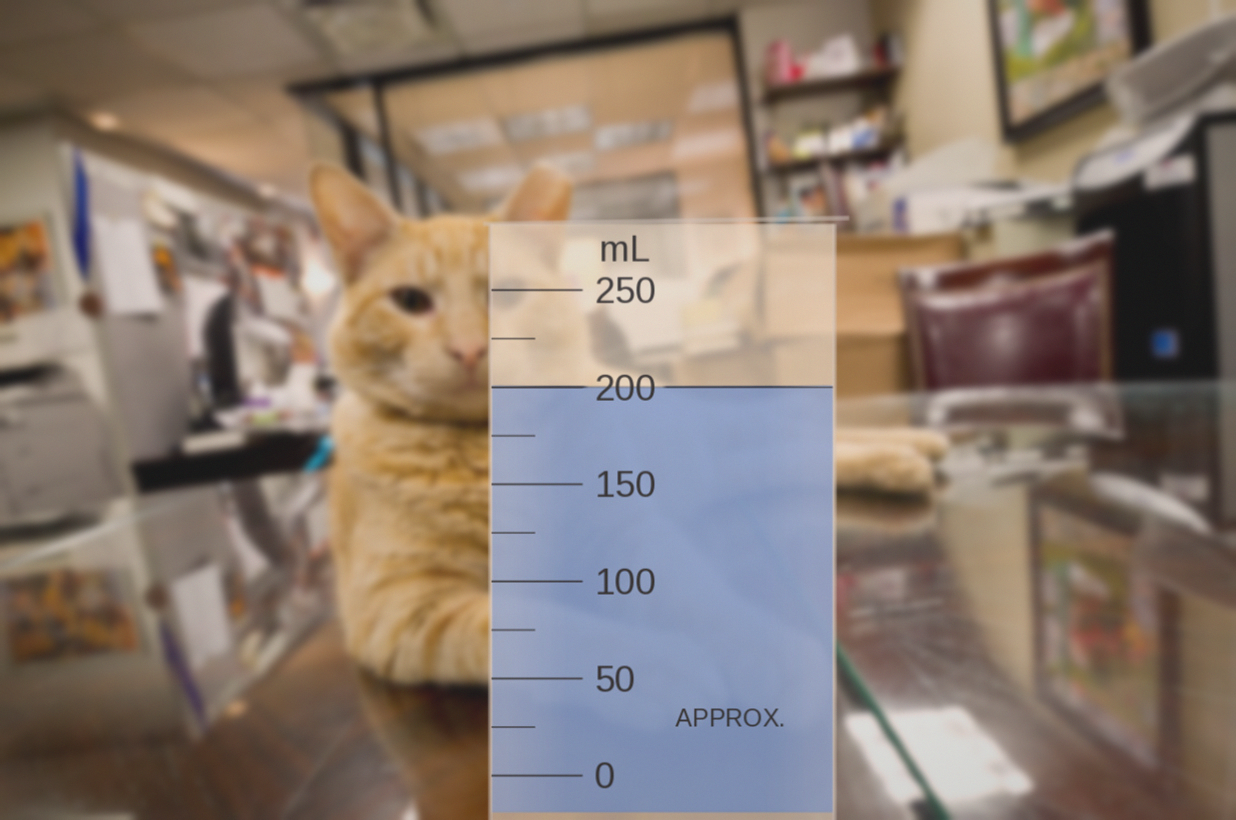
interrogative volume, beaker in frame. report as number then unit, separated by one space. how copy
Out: 200 mL
